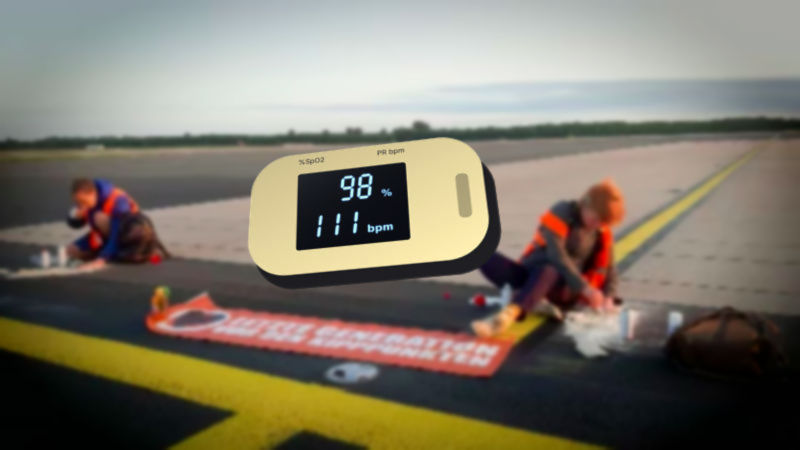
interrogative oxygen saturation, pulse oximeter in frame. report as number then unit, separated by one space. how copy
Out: 98 %
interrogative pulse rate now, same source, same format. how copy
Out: 111 bpm
